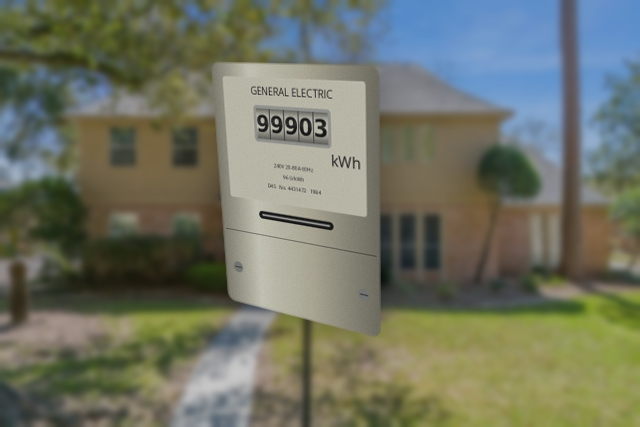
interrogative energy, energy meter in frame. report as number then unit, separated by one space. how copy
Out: 99903 kWh
